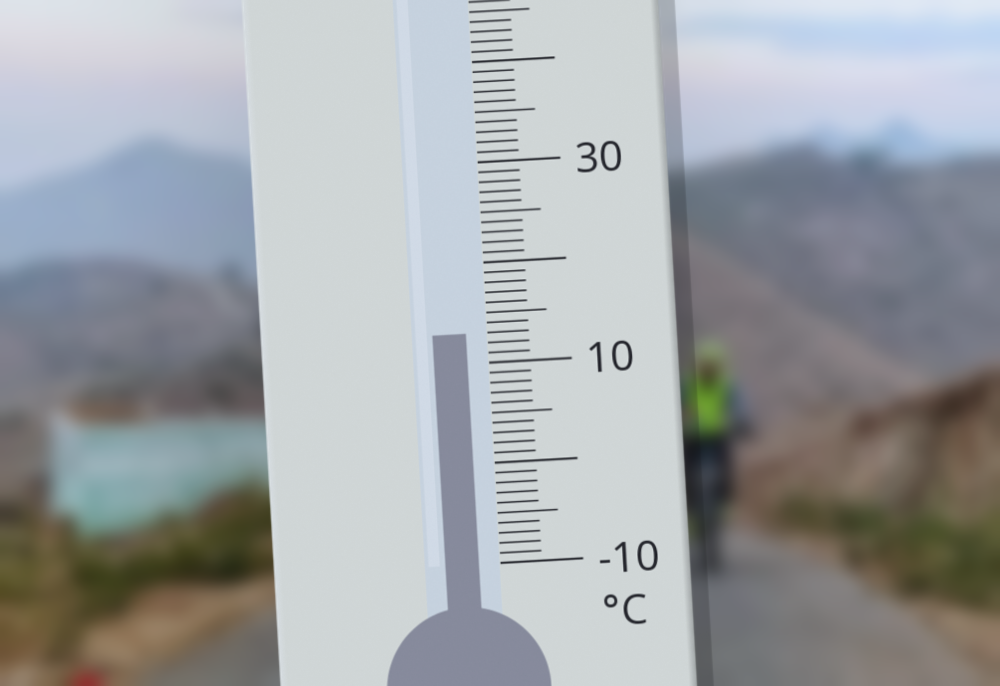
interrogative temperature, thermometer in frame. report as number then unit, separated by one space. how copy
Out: 13 °C
